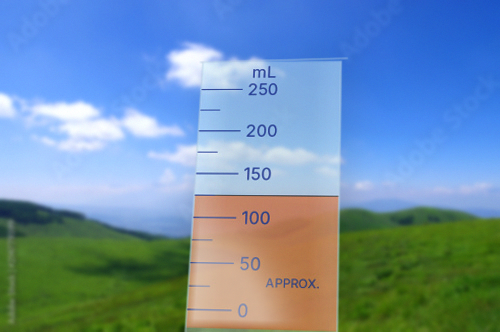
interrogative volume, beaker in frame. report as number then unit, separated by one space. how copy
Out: 125 mL
